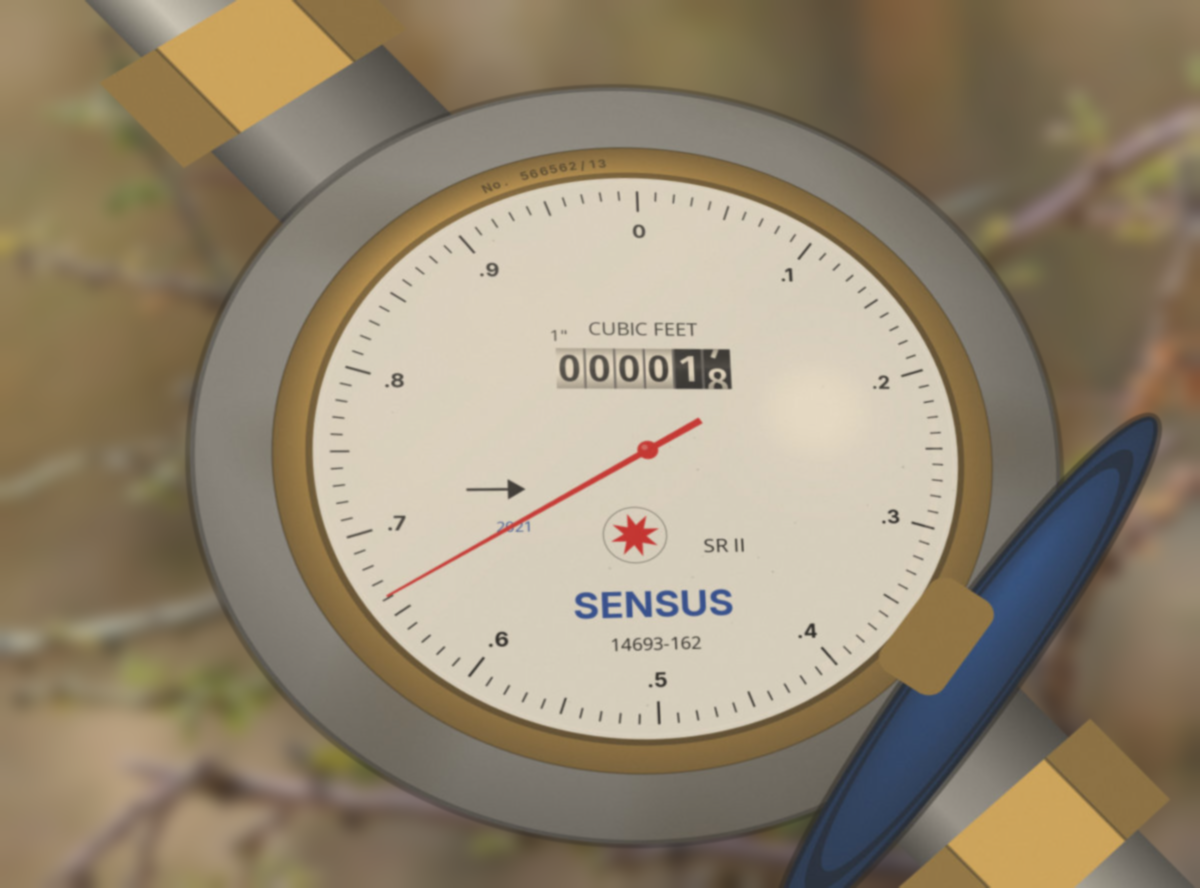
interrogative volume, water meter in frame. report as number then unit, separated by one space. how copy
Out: 17.66 ft³
